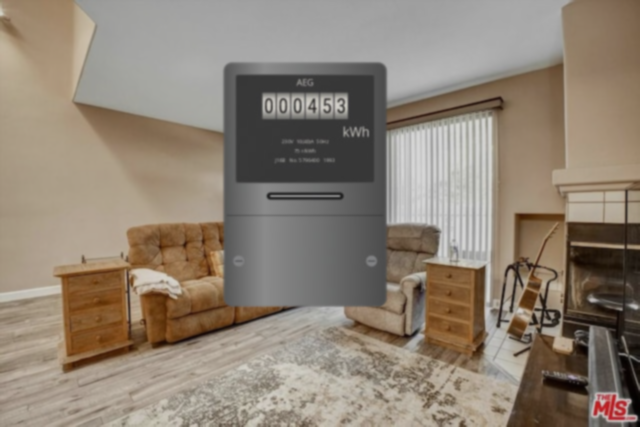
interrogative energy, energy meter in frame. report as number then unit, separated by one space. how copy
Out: 453 kWh
